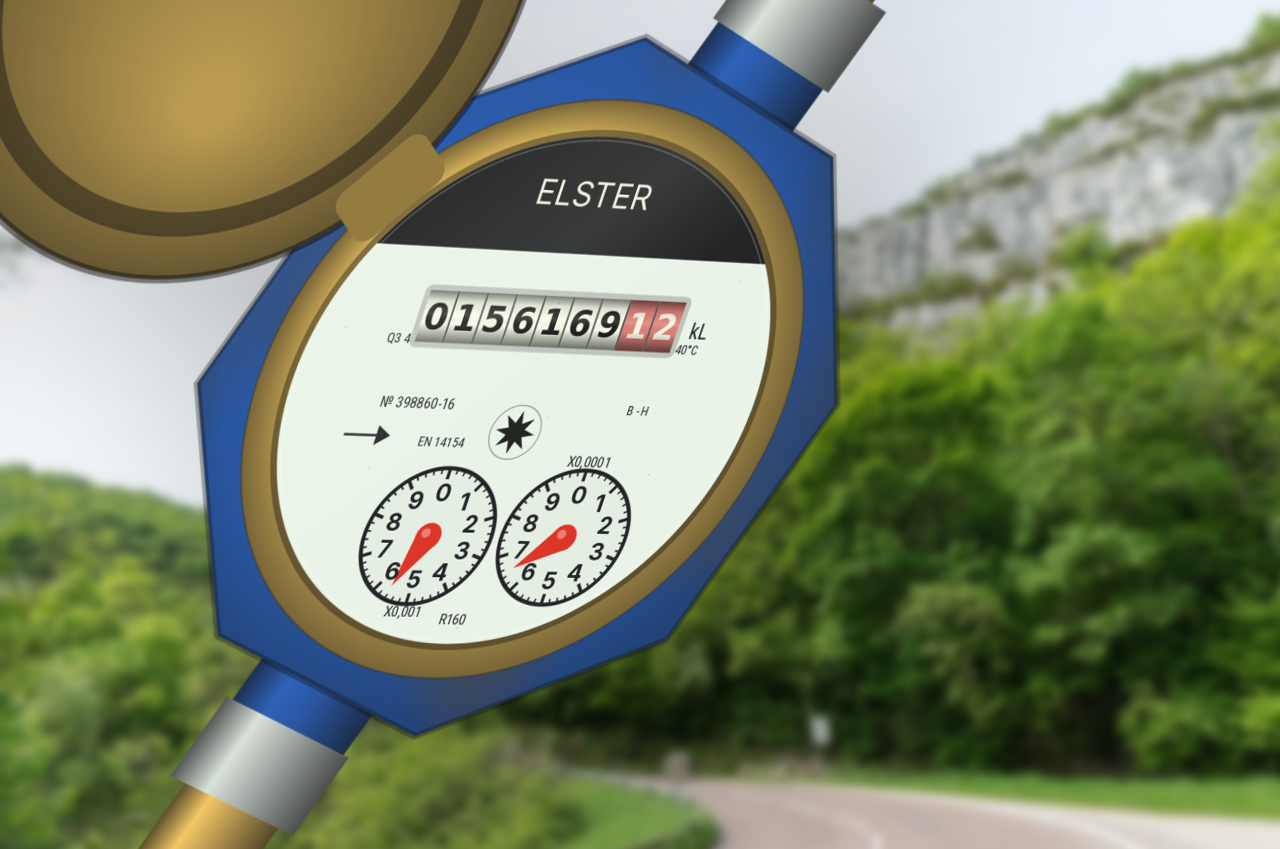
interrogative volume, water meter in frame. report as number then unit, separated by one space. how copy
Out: 156169.1256 kL
